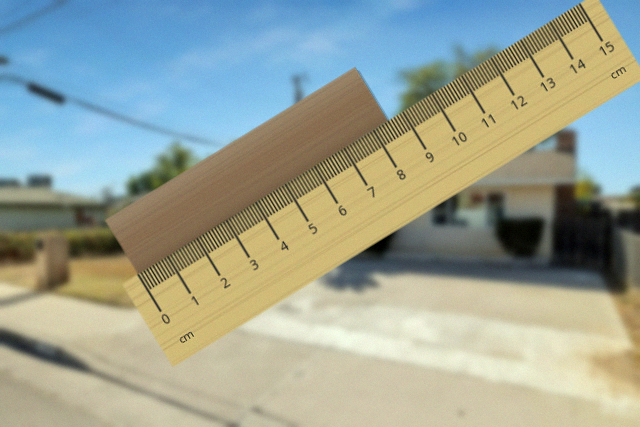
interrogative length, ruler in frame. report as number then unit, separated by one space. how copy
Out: 8.5 cm
